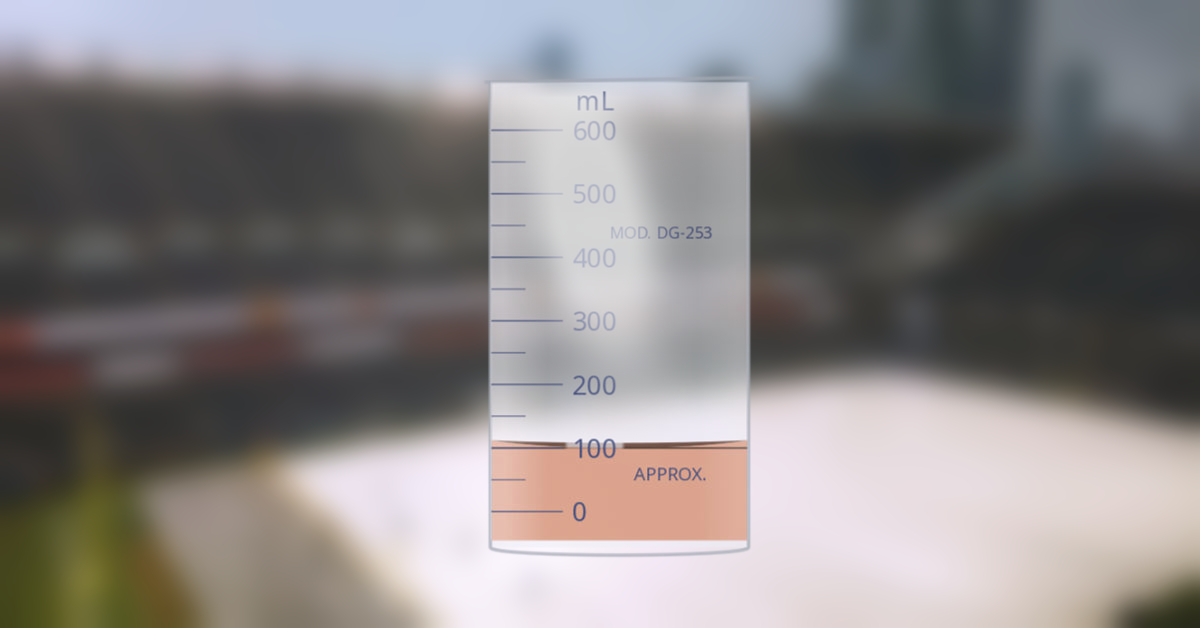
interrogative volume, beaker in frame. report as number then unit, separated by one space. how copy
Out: 100 mL
